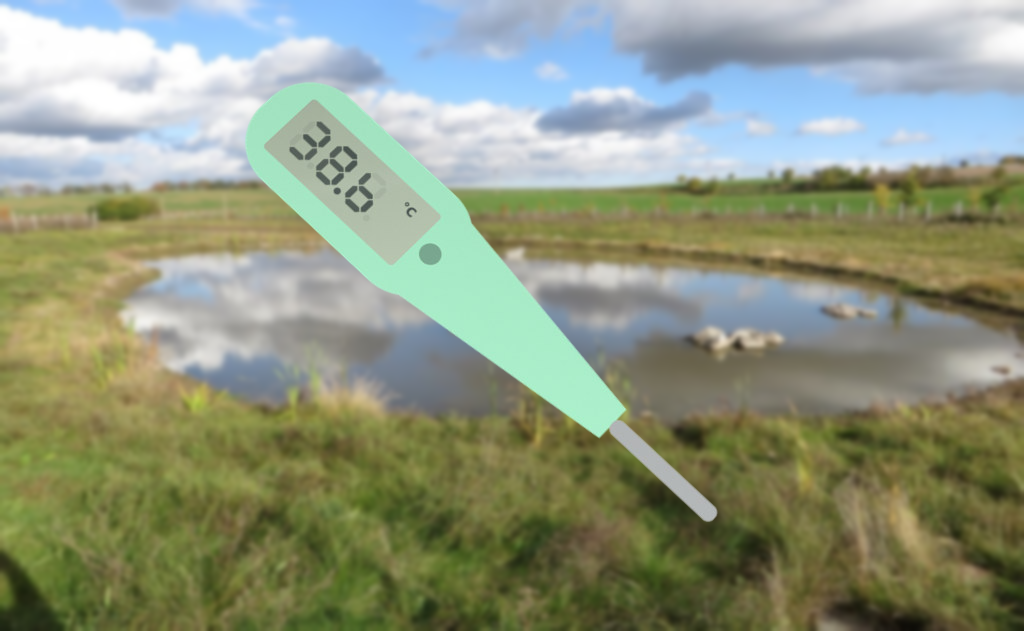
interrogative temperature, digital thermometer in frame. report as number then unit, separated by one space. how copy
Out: 38.6 °C
